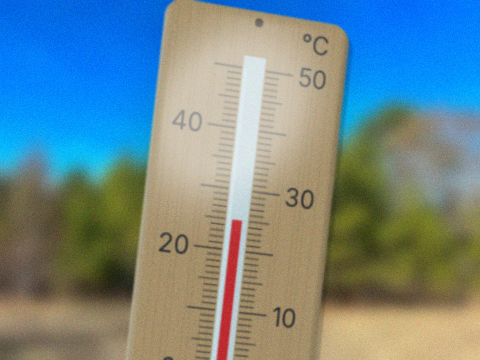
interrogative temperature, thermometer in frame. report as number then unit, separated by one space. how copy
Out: 25 °C
